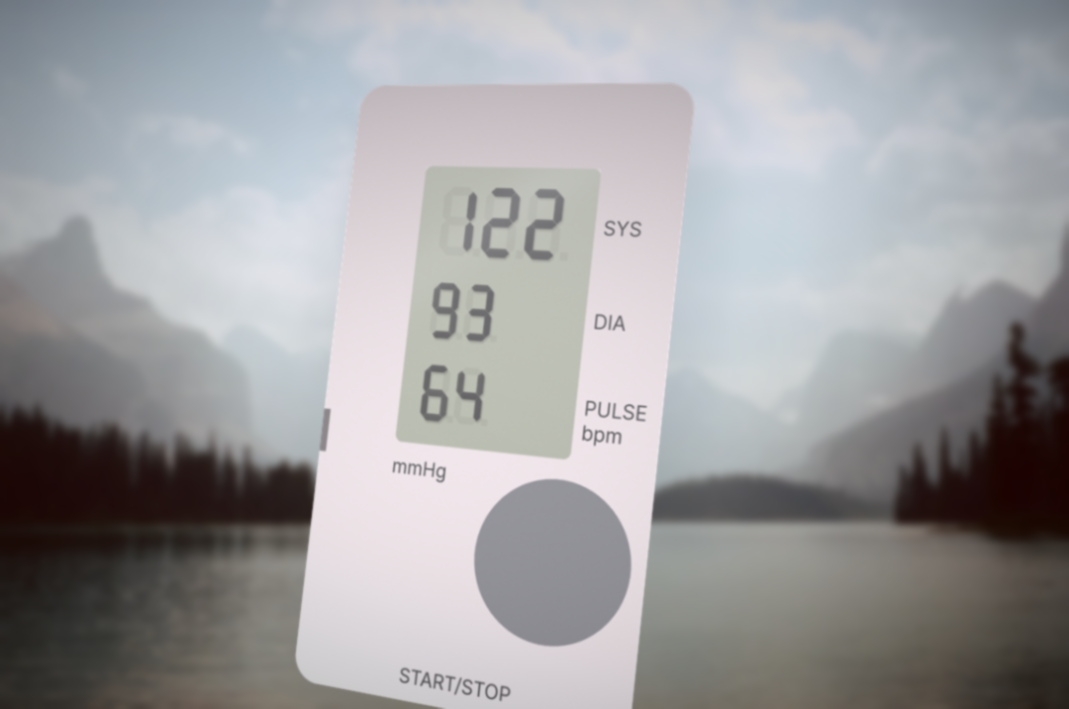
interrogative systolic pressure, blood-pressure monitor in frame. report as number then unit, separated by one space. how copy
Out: 122 mmHg
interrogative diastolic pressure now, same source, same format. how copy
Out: 93 mmHg
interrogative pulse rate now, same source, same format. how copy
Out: 64 bpm
